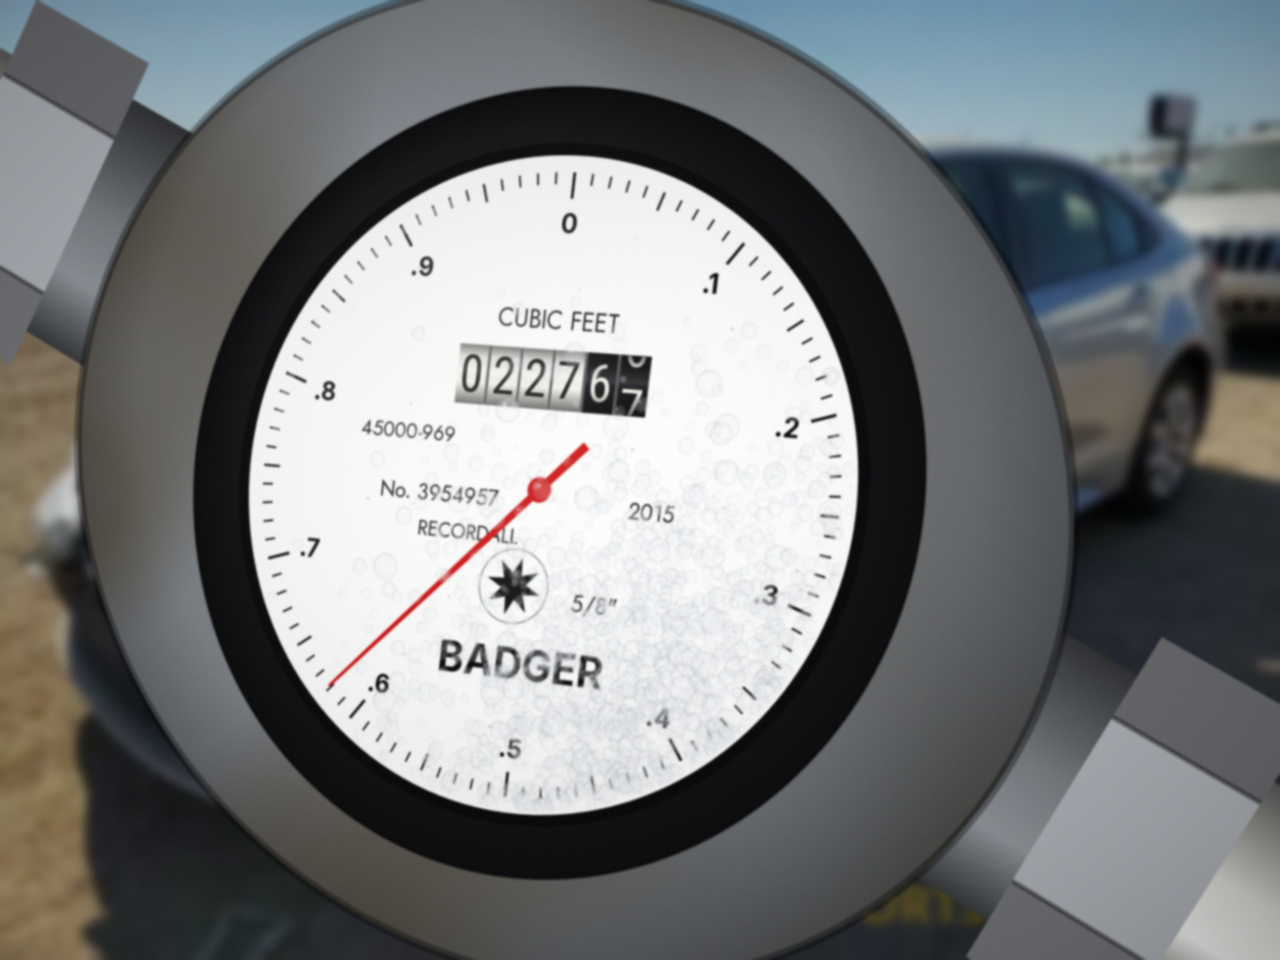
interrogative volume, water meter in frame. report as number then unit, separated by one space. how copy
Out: 22766.62 ft³
